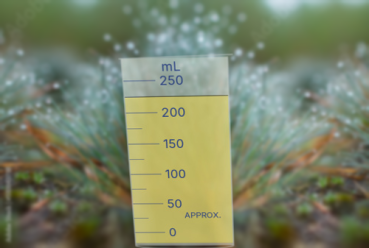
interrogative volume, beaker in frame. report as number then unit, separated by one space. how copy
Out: 225 mL
